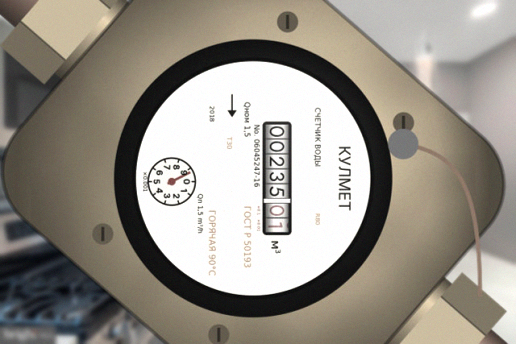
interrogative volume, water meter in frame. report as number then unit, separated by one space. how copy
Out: 235.009 m³
